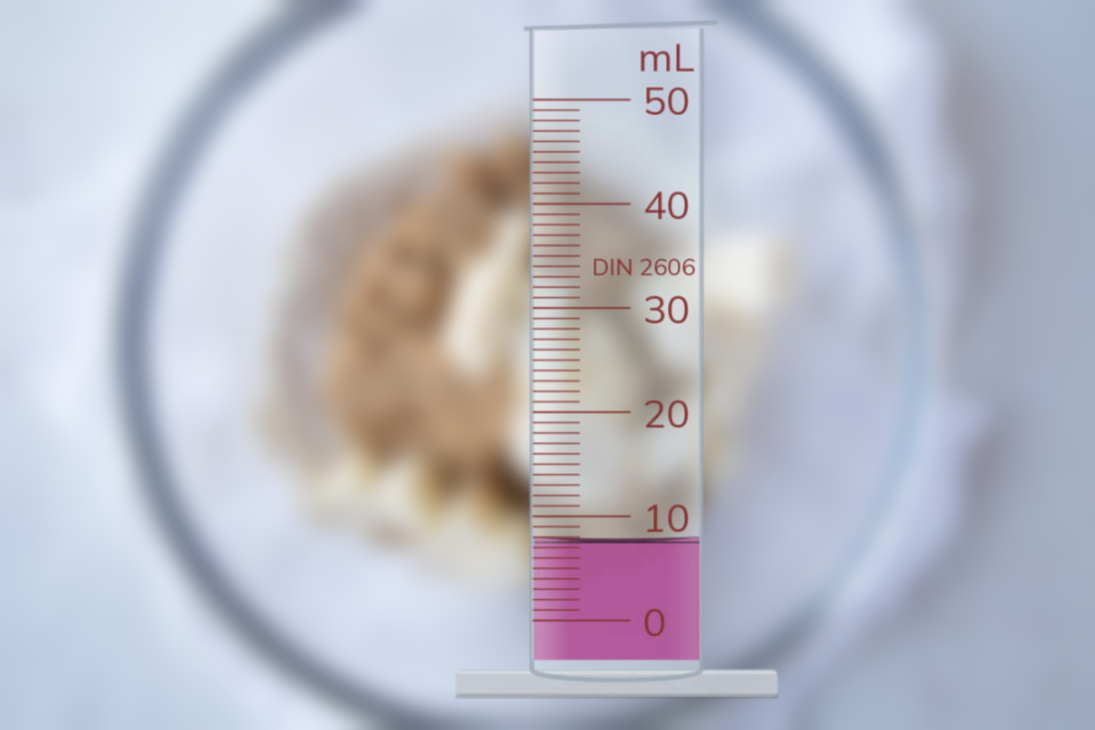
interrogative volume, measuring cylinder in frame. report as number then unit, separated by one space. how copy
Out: 7.5 mL
